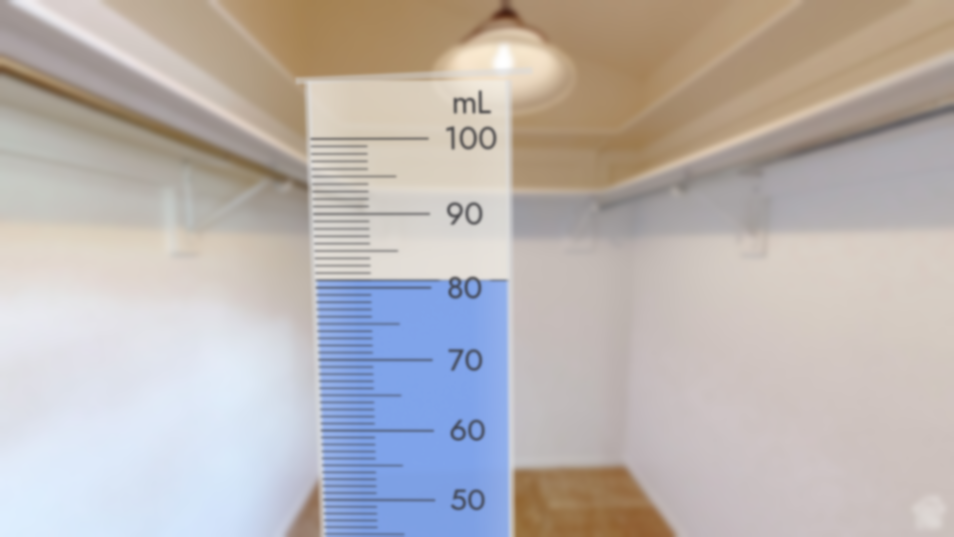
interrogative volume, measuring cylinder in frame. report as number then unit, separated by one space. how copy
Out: 81 mL
